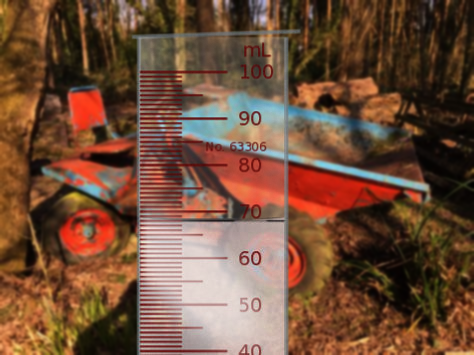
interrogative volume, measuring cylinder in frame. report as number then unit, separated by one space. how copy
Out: 68 mL
